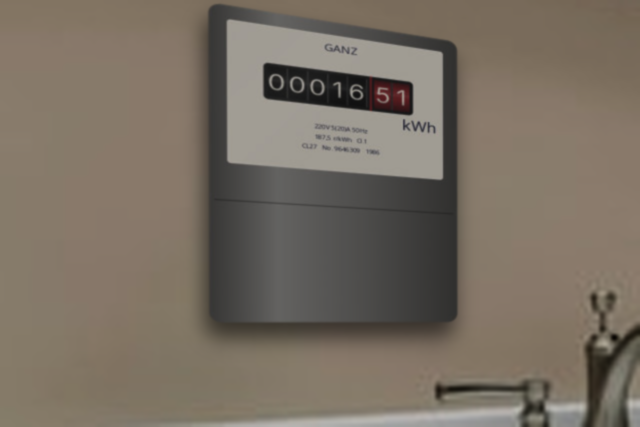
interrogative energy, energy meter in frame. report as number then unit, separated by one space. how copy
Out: 16.51 kWh
